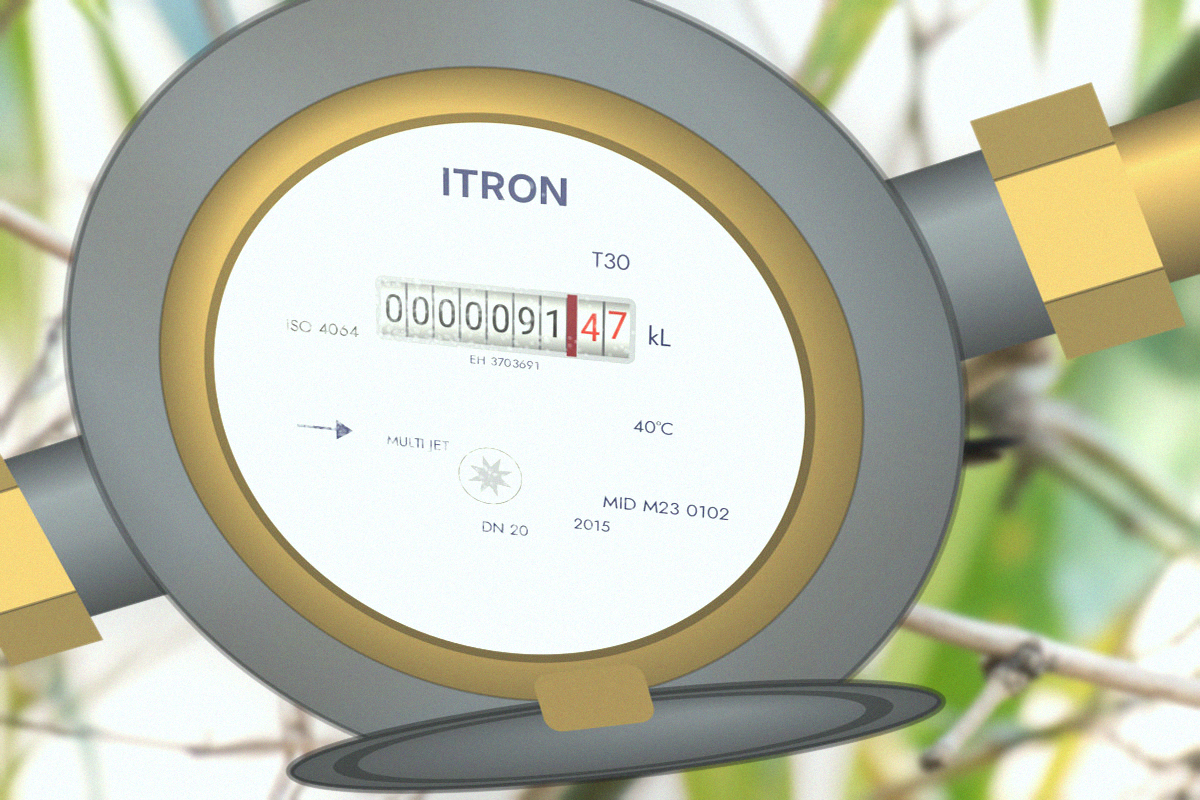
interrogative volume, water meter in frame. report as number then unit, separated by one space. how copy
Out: 91.47 kL
